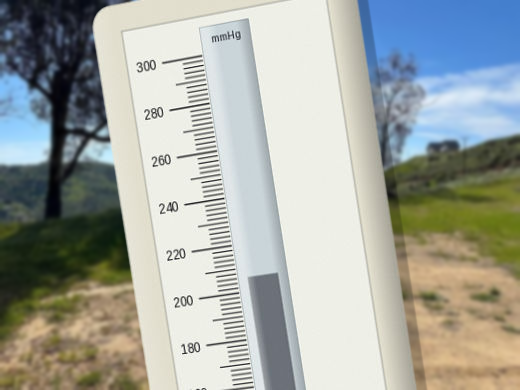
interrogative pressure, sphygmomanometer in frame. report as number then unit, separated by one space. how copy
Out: 206 mmHg
